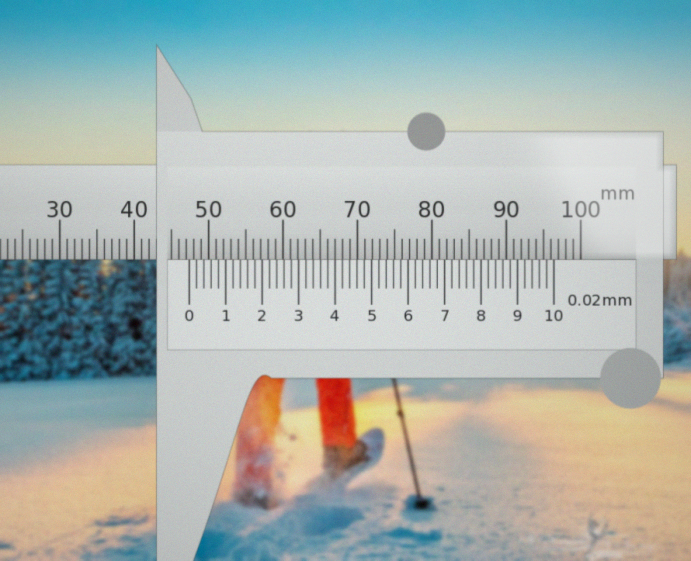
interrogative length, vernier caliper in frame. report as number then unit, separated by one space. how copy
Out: 47.4 mm
